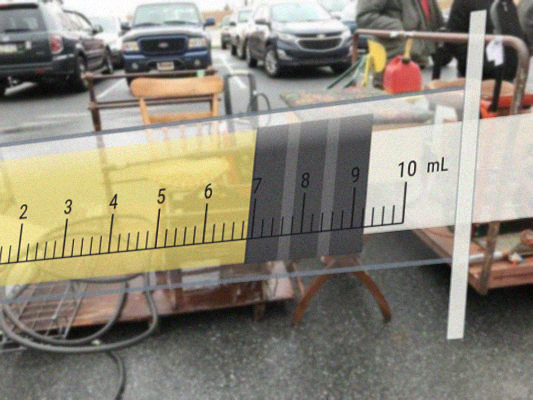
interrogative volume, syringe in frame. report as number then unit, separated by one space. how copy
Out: 6.9 mL
